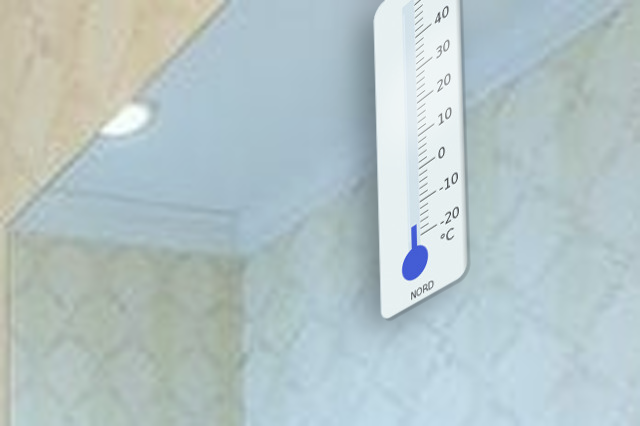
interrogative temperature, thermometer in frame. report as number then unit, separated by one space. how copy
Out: -16 °C
